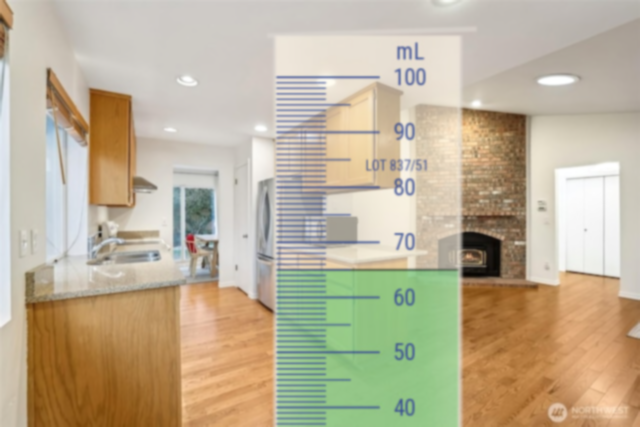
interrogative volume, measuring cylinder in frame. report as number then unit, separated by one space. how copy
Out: 65 mL
